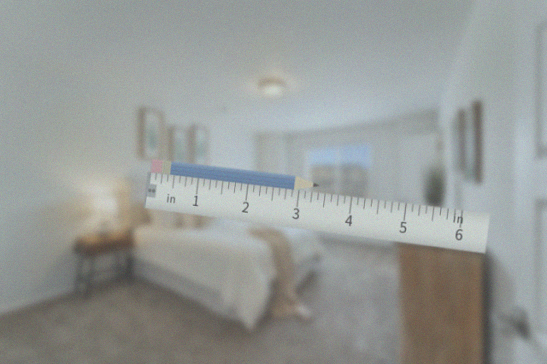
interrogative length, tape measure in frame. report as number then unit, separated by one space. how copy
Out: 3.375 in
